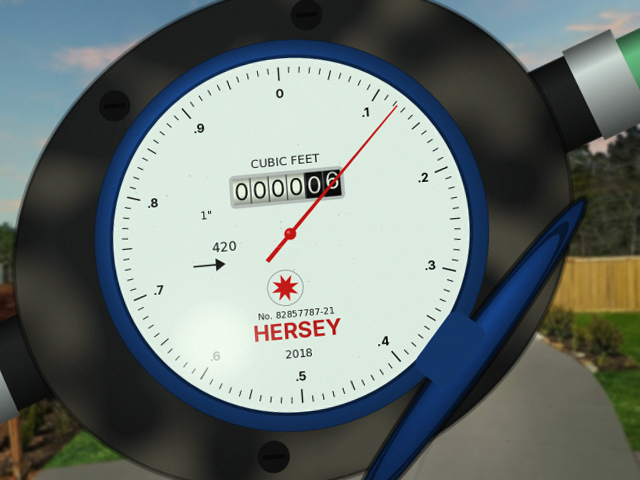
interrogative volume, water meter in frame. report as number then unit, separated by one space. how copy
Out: 6.12 ft³
